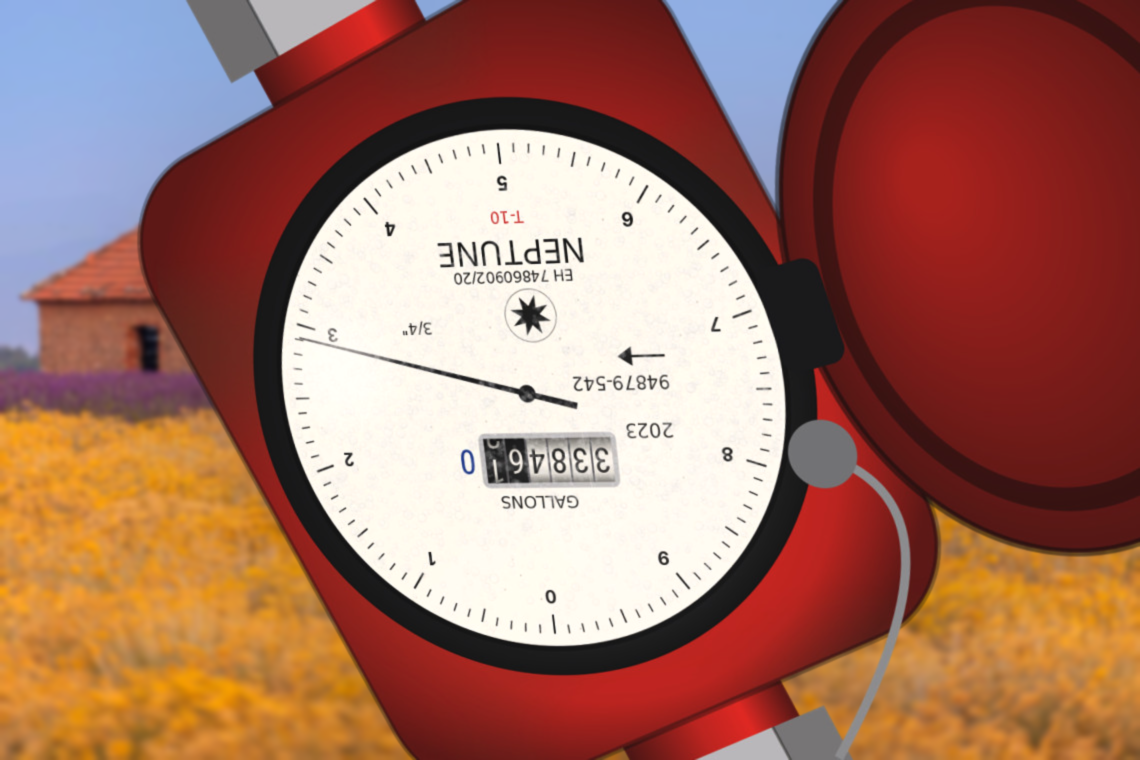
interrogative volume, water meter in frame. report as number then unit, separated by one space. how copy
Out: 3384612.9 gal
